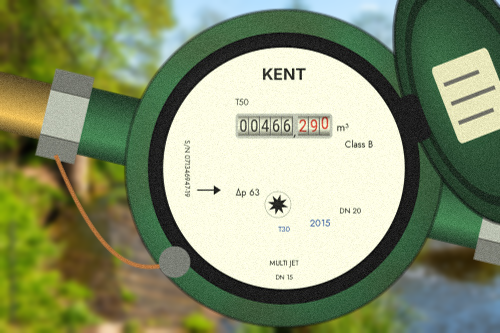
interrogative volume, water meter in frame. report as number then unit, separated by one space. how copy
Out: 466.290 m³
